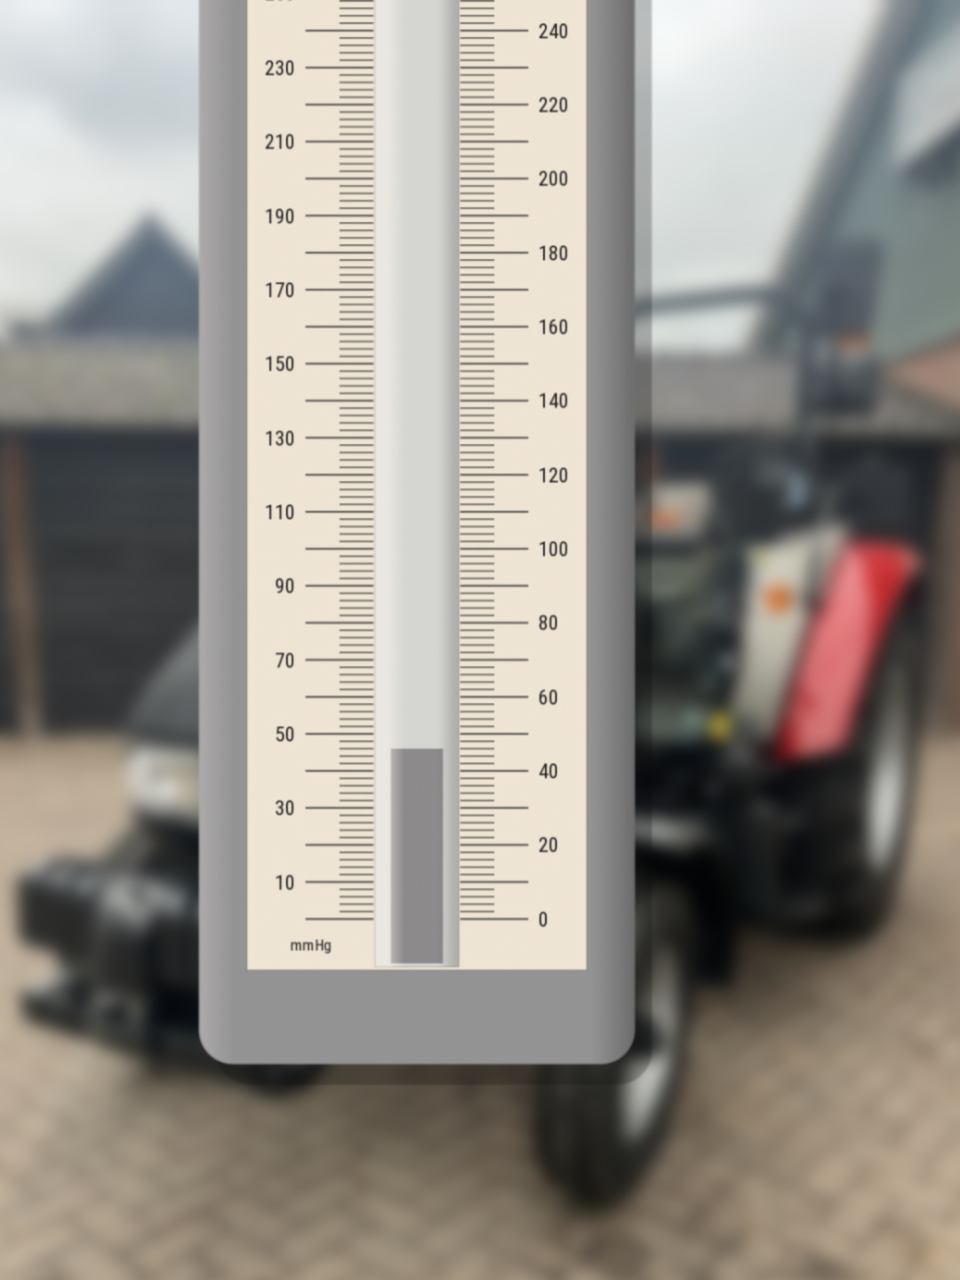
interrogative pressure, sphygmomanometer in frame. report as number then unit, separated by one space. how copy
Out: 46 mmHg
